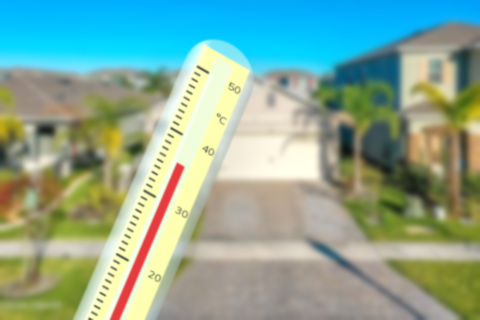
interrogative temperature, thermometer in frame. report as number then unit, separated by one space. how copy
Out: 36 °C
